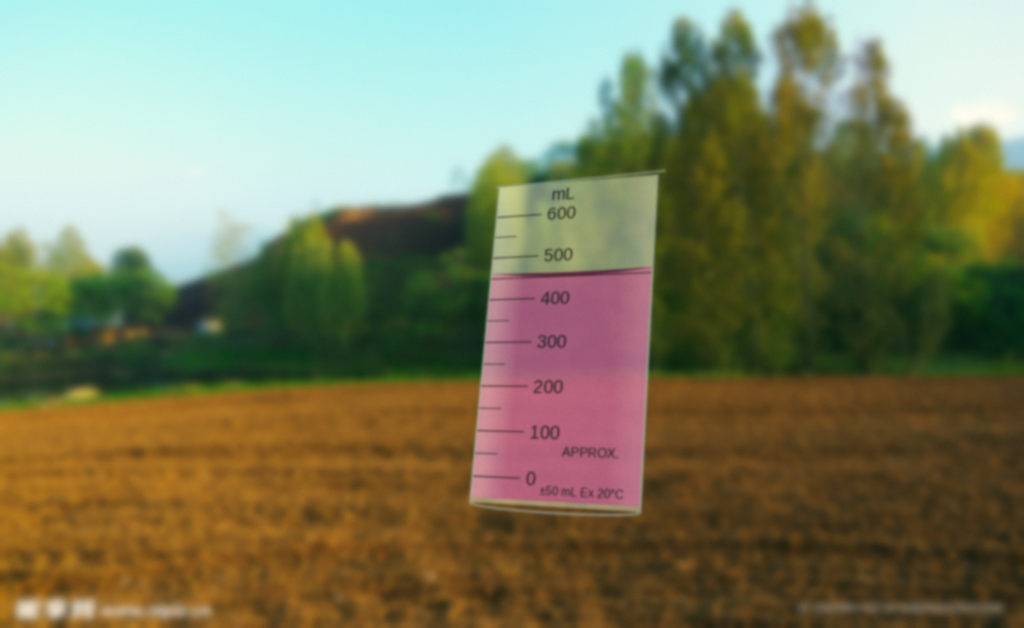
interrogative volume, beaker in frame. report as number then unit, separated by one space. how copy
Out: 450 mL
